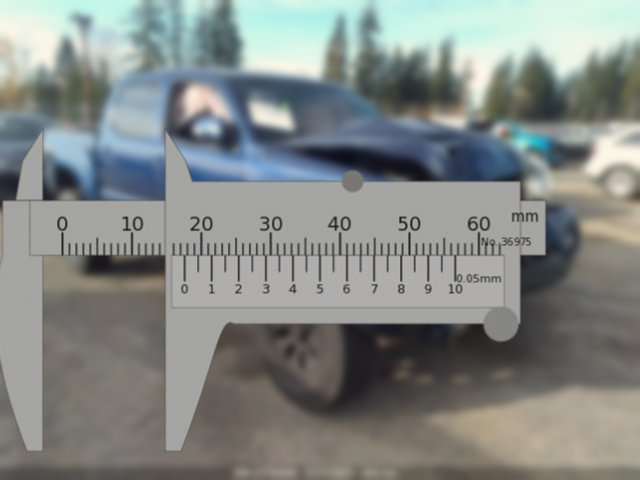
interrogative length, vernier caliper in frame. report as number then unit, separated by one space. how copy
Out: 17.6 mm
